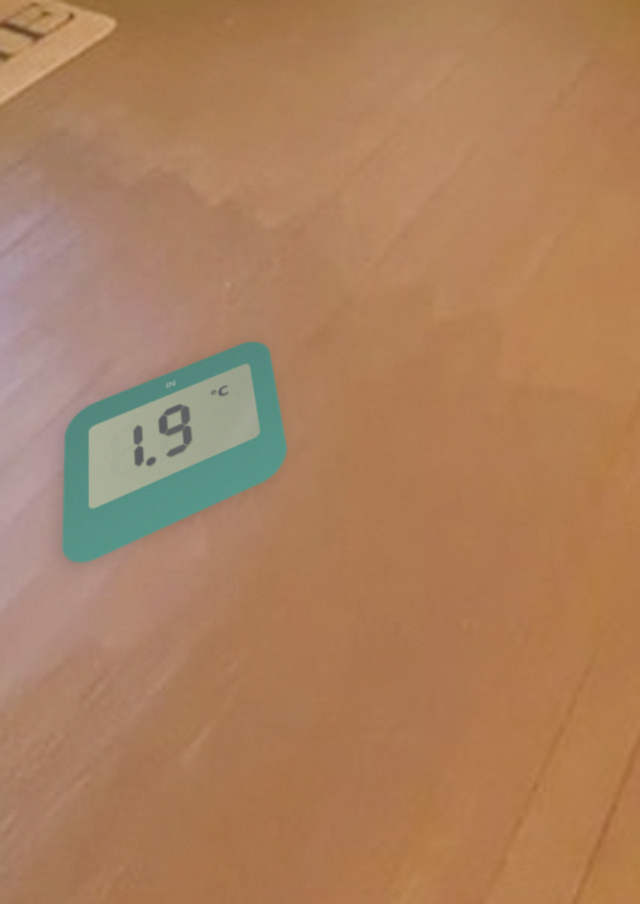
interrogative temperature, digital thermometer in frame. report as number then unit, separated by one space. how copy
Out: 1.9 °C
